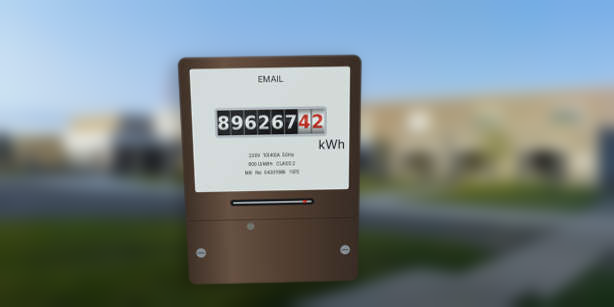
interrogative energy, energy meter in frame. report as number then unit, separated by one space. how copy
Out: 896267.42 kWh
